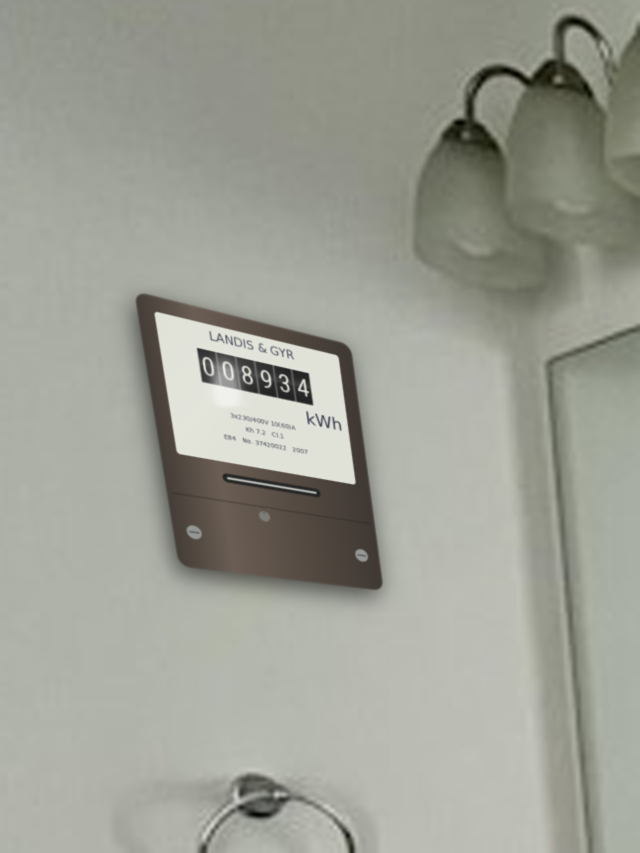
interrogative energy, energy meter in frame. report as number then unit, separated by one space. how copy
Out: 8934 kWh
